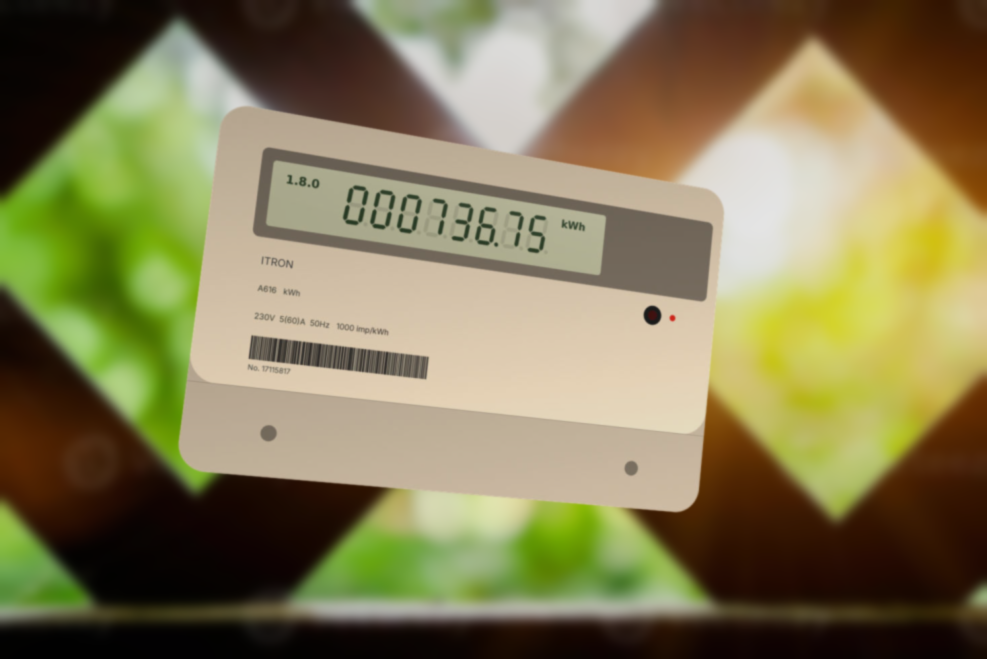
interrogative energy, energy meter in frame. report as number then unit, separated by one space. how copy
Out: 736.75 kWh
